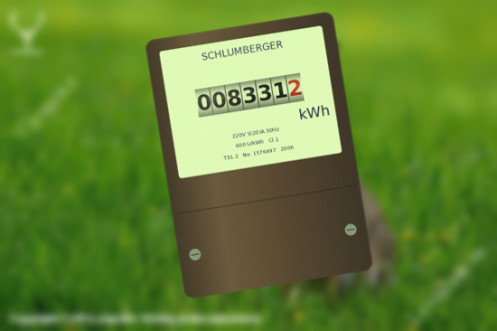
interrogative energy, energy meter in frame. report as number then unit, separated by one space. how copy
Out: 8331.2 kWh
